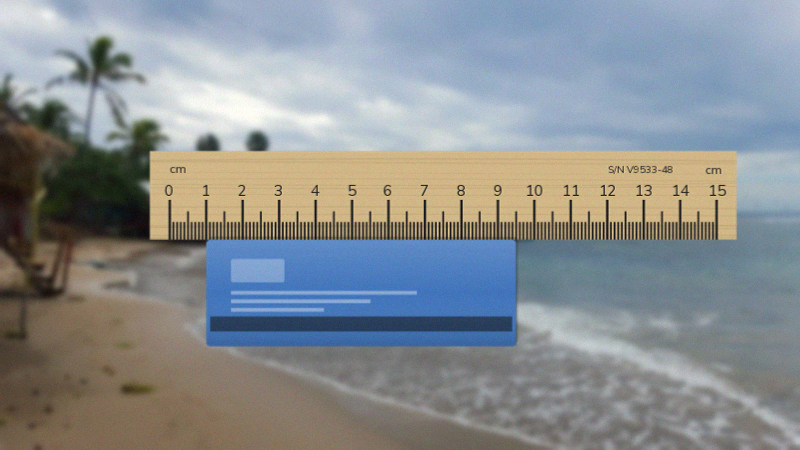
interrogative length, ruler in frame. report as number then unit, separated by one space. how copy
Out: 8.5 cm
